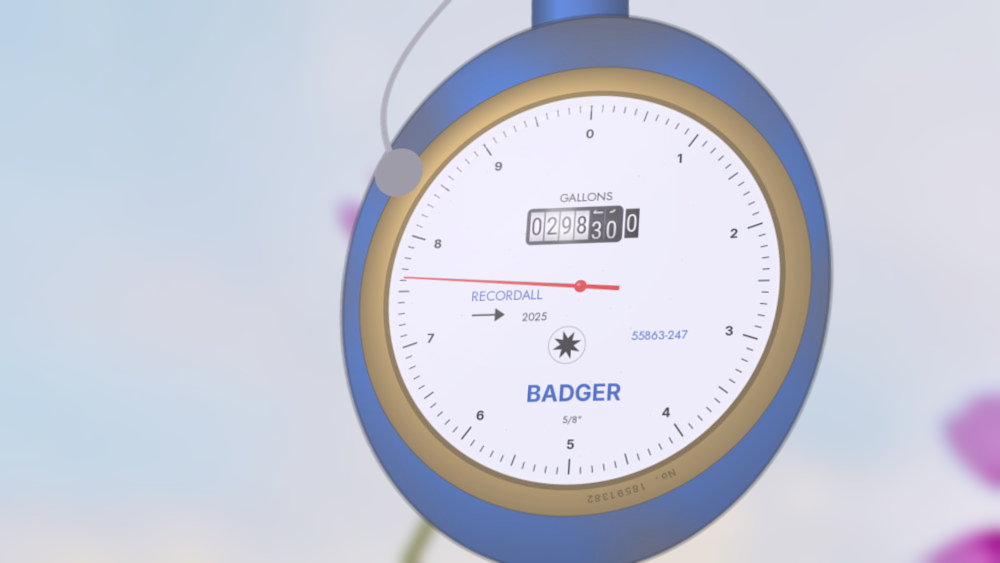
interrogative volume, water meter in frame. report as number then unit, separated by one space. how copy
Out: 298297.6 gal
